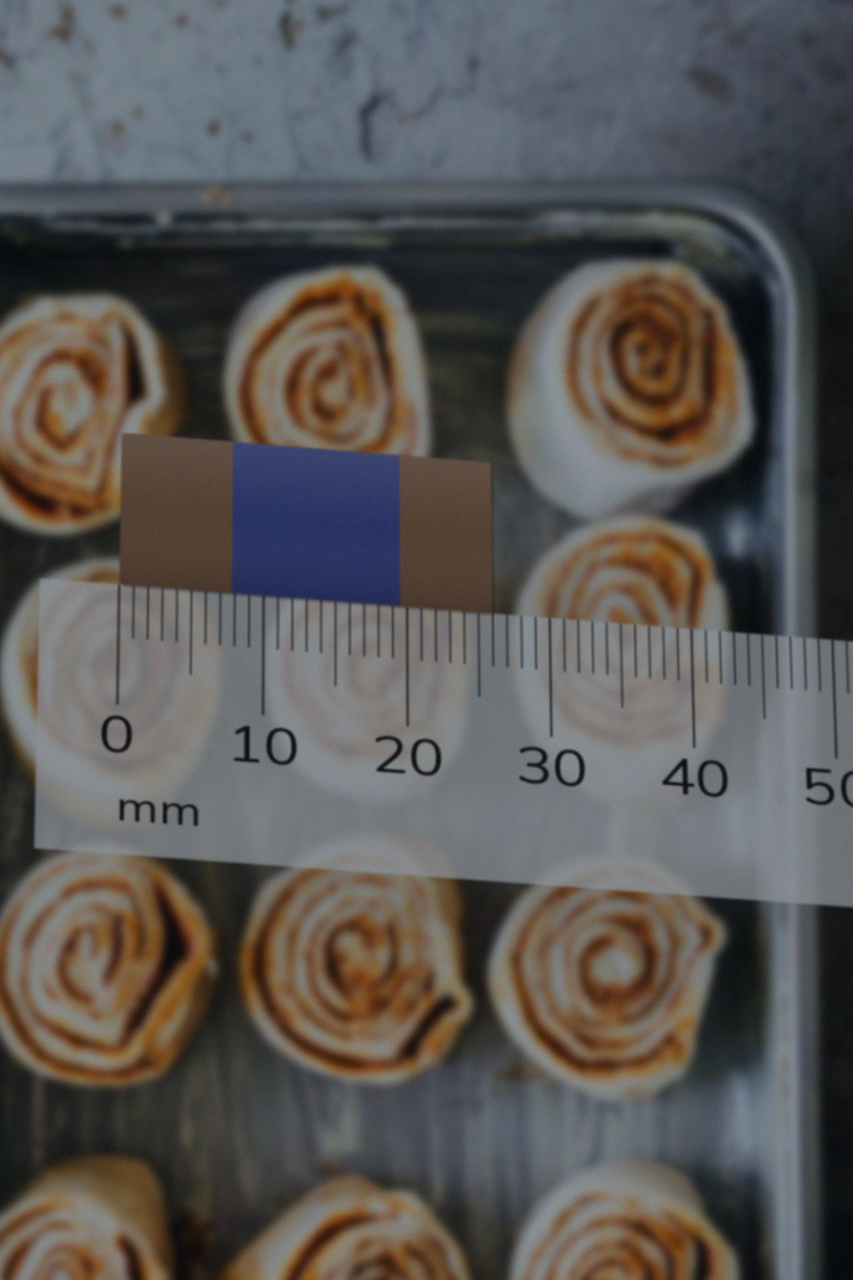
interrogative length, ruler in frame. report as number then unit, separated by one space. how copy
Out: 26 mm
